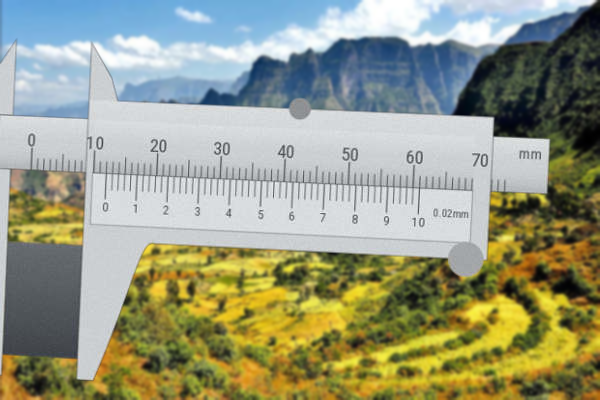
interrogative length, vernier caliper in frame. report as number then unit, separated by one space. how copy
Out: 12.0 mm
